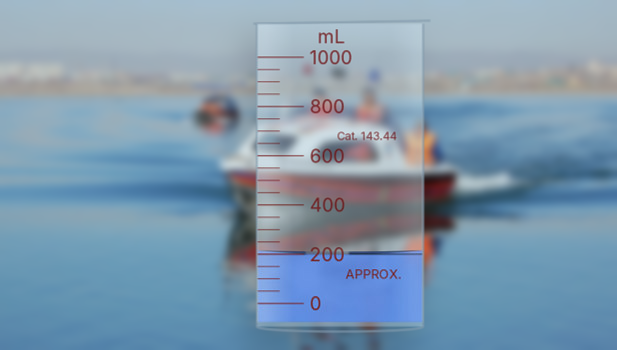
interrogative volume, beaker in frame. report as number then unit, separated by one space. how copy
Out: 200 mL
